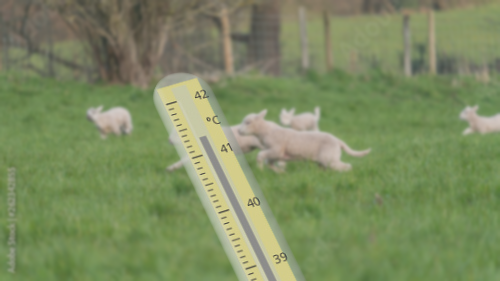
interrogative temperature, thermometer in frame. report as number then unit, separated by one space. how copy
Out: 41.3 °C
